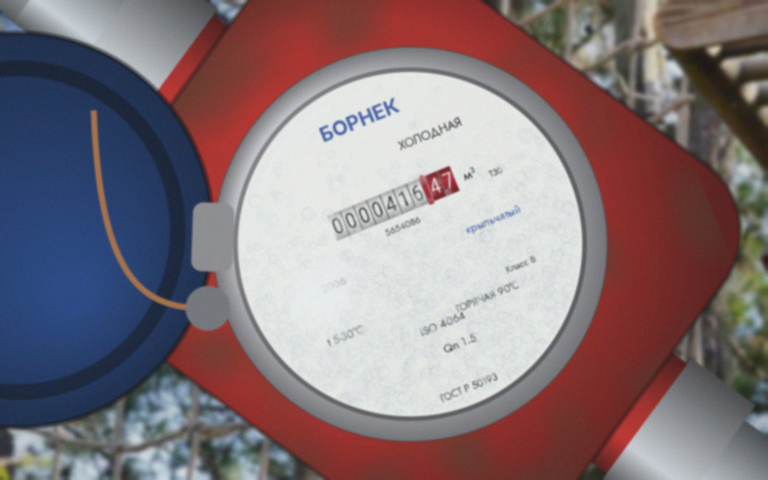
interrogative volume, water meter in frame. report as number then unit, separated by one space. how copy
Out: 416.47 m³
